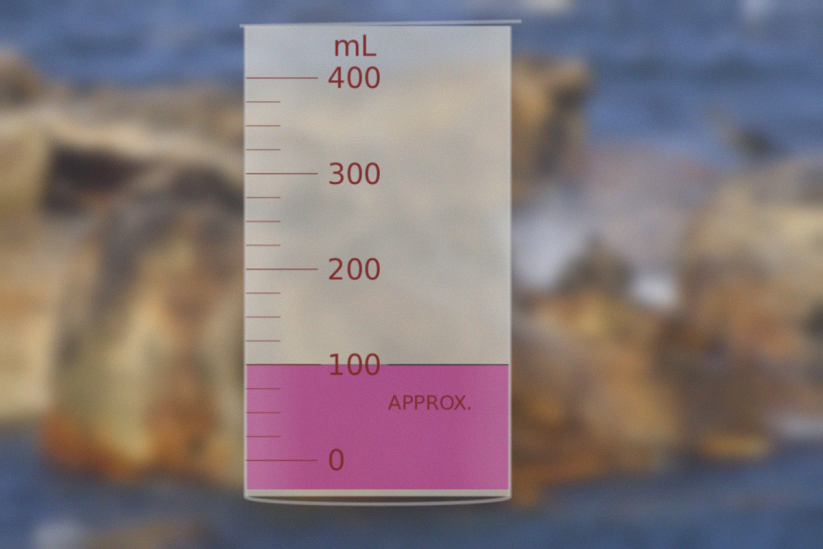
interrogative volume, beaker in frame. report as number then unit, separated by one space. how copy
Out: 100 mL
